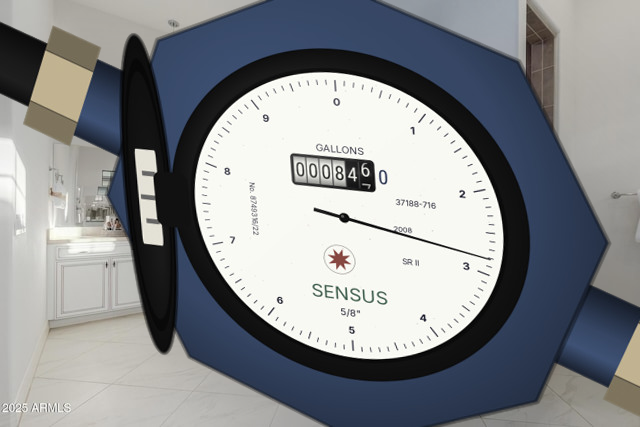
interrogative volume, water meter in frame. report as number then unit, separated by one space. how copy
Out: 8462.8 gal
